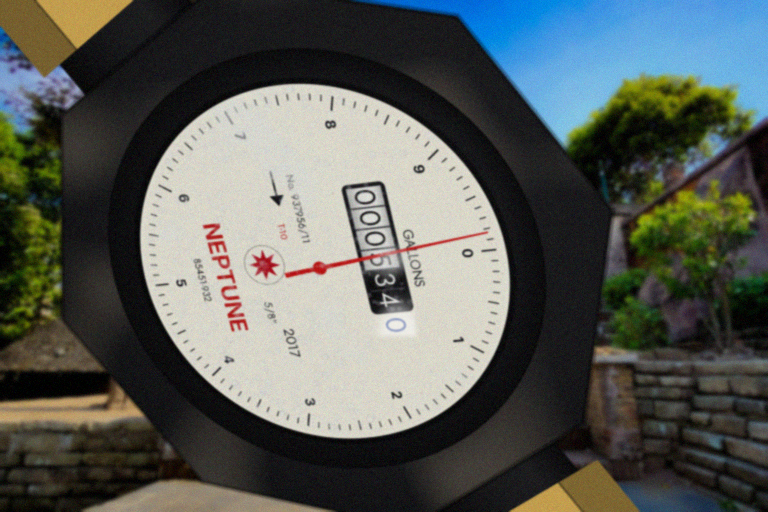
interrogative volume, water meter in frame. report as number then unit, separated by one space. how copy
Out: 5339.8 gal
